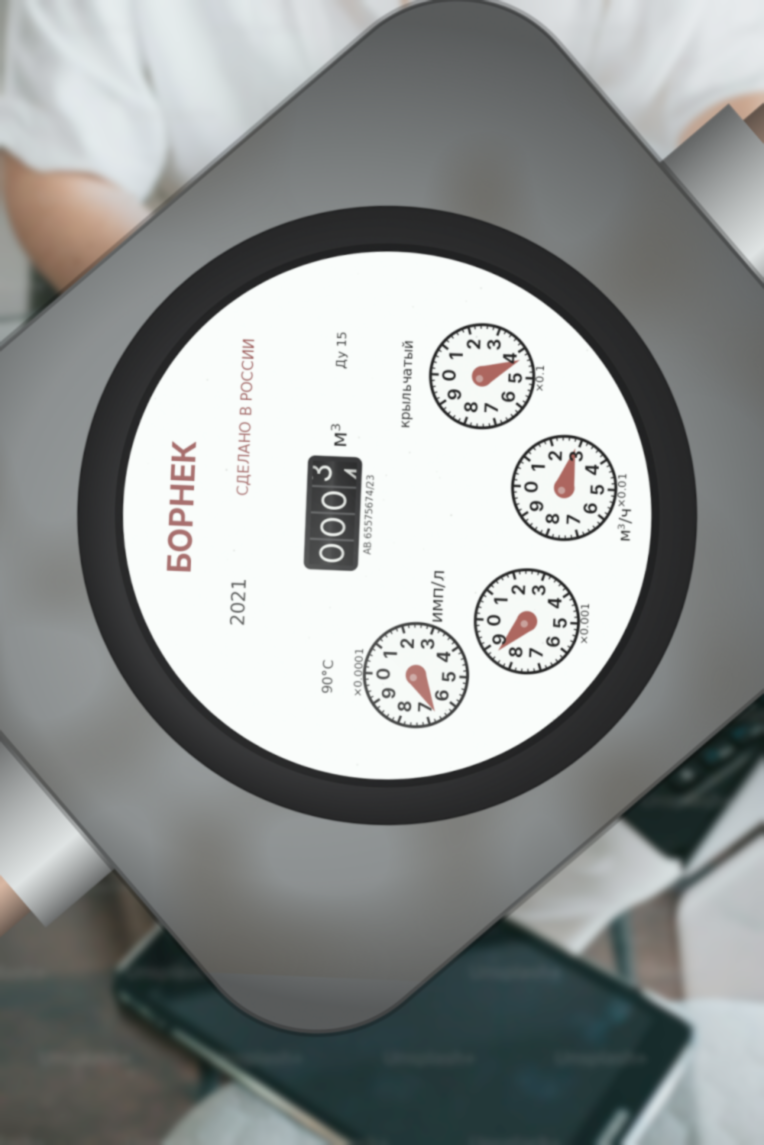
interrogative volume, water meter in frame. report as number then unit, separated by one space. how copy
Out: 3.4286 m³
